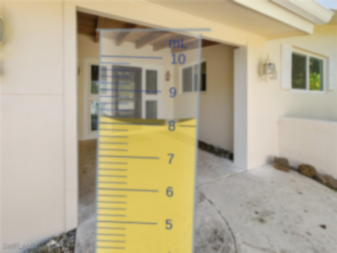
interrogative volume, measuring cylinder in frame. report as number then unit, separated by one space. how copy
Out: 8 mL
